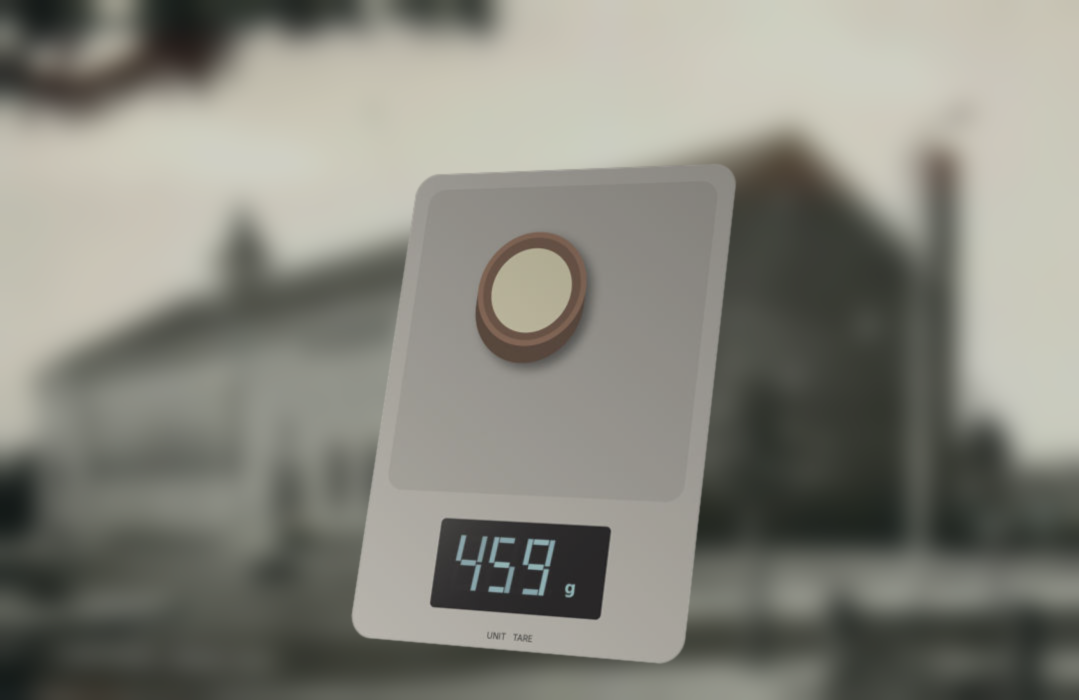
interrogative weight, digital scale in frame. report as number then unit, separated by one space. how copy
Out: 459 g
